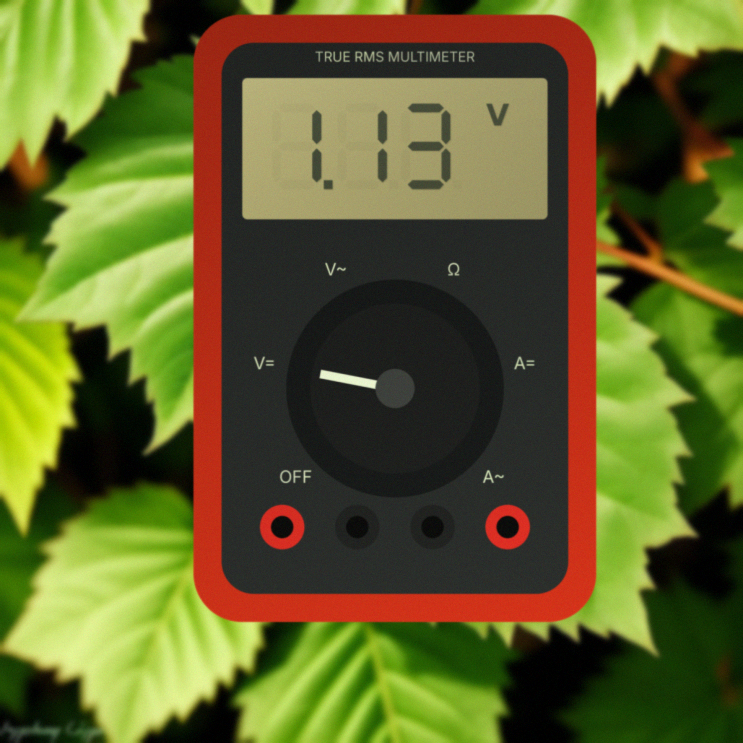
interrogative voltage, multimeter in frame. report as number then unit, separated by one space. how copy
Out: 1.13 V
